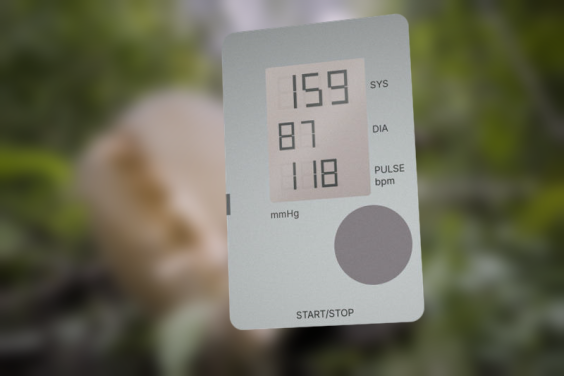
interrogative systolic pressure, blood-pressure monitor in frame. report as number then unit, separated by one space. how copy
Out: 159 mmHg
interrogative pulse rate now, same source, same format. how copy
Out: 118 bpm
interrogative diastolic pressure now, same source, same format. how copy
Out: 87 mmHg
